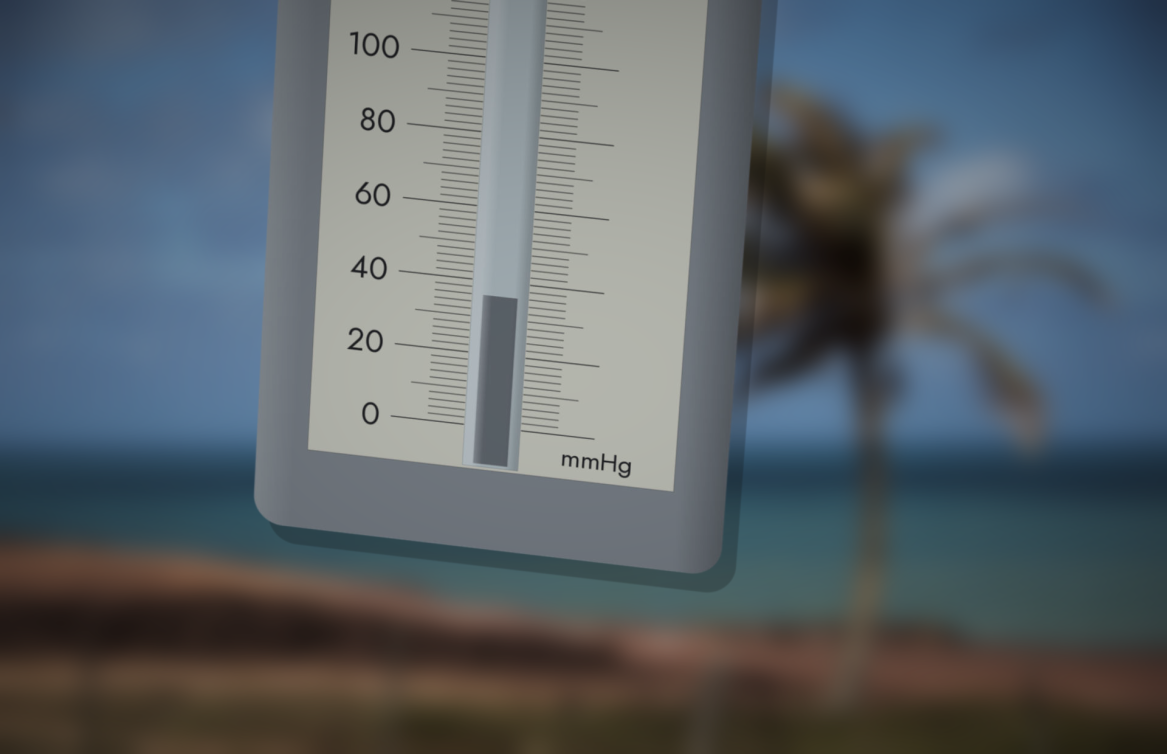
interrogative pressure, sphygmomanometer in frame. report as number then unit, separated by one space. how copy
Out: 36 mmHg
